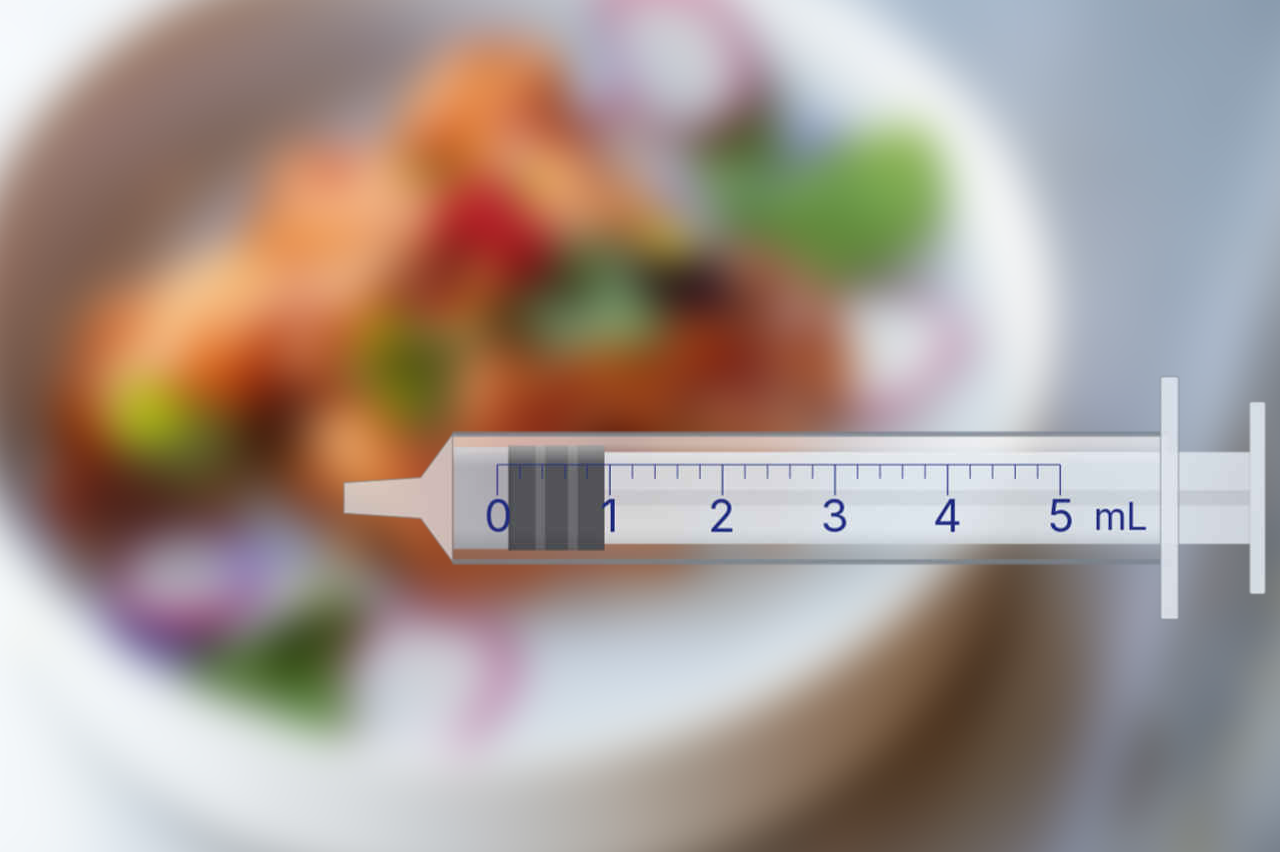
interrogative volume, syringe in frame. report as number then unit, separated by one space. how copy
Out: 0.1 mL
